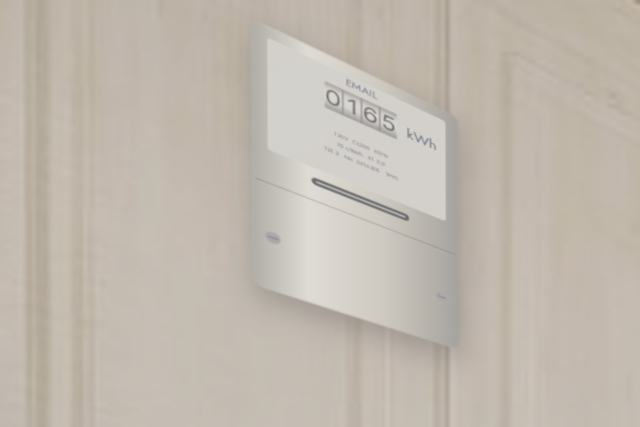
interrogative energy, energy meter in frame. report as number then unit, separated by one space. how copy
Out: 165 kWh
